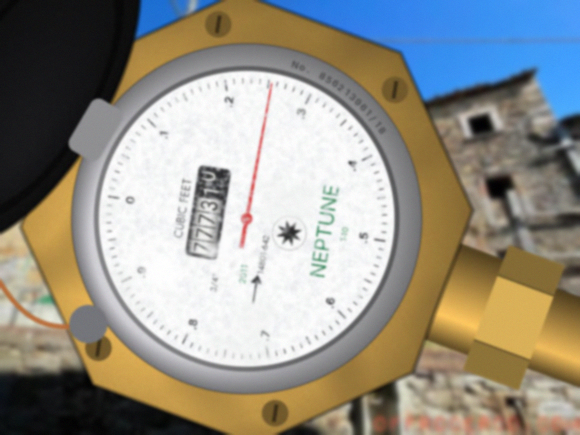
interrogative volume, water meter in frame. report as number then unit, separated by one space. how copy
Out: 777310.25 ft³
